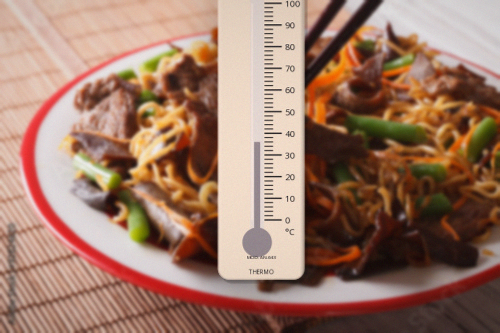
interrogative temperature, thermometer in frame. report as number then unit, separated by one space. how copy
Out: 36 °C
